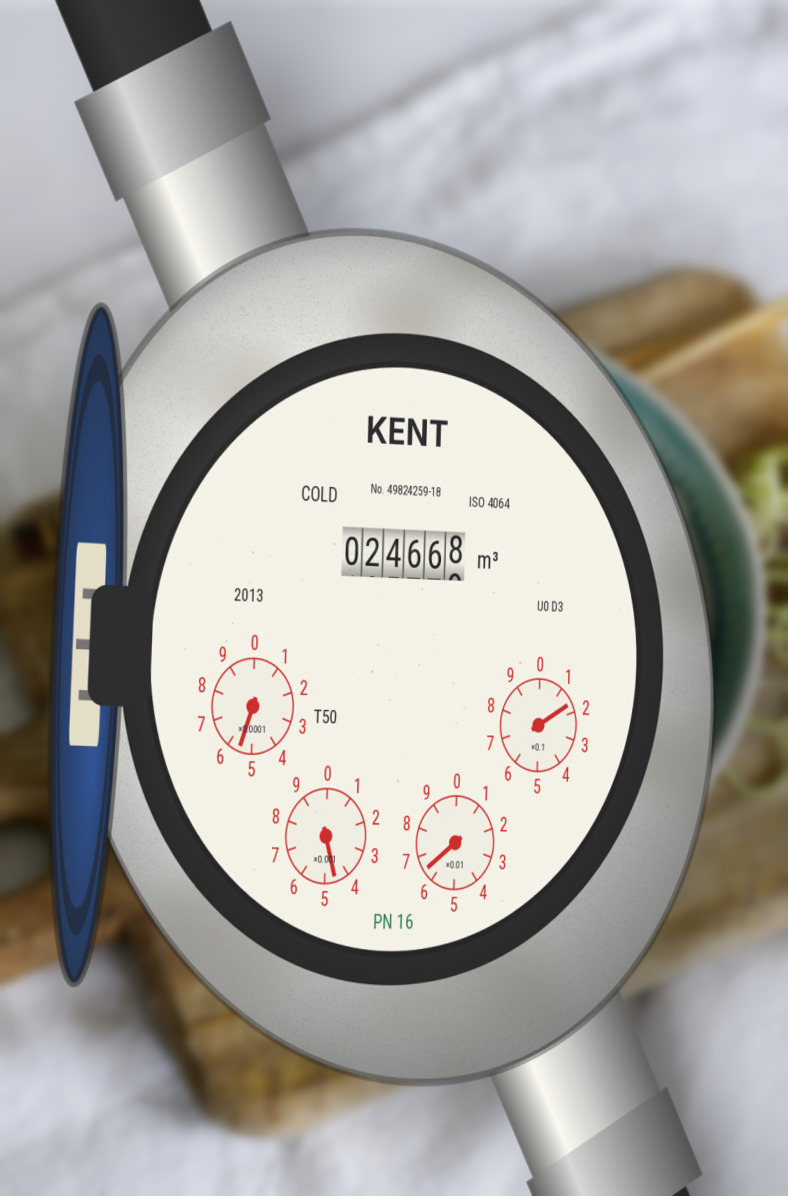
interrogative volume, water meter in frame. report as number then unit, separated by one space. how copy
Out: 24668.1645 m³
